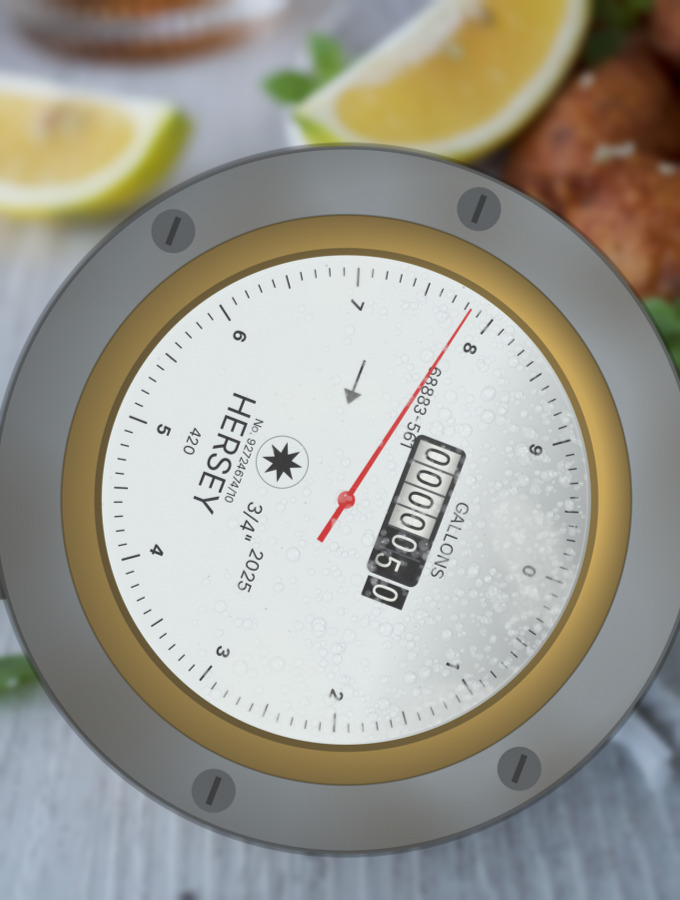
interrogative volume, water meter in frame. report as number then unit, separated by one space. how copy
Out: 47.8 gal
